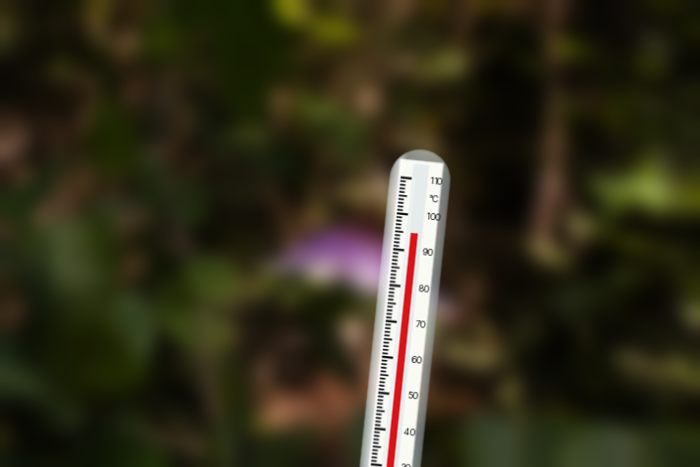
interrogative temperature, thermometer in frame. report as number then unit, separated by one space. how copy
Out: 95 °C
